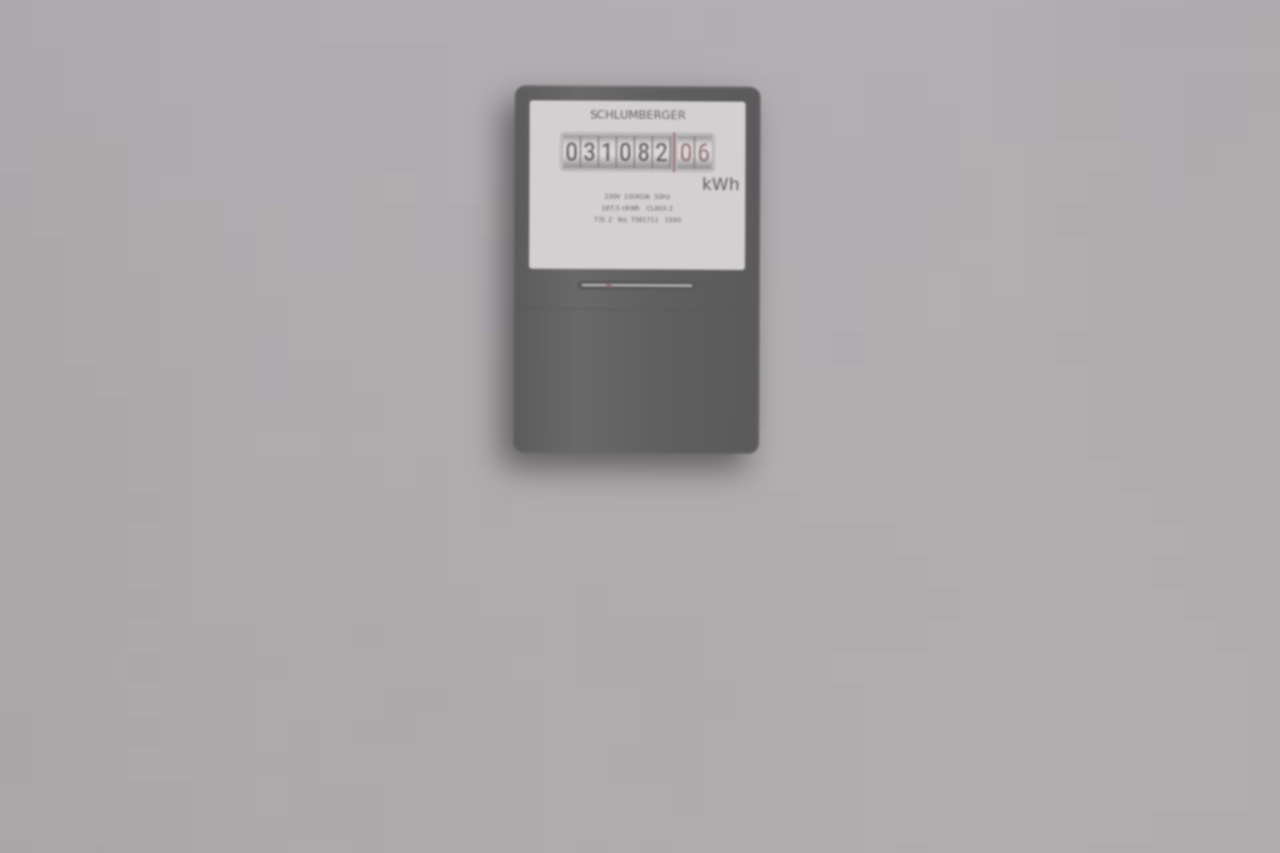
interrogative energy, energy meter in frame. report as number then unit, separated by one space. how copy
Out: 31082.06 kWh
